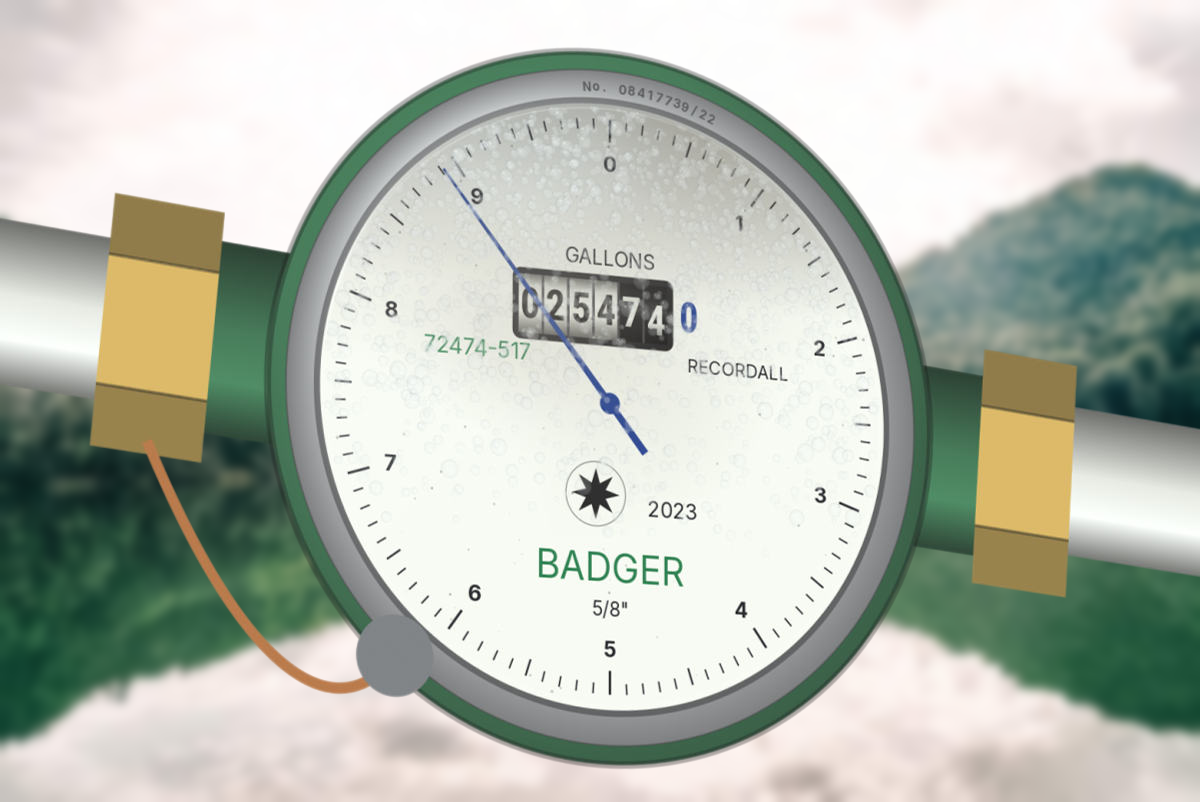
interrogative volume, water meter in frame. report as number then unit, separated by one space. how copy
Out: 254738.9 gal
